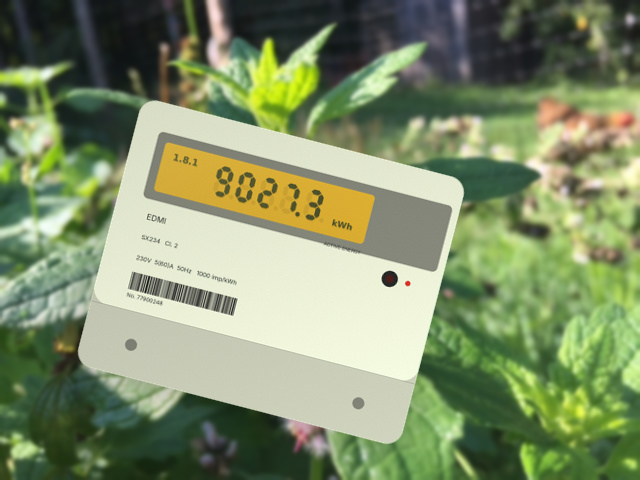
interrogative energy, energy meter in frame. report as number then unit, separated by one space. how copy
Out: 9027.3 kWh
